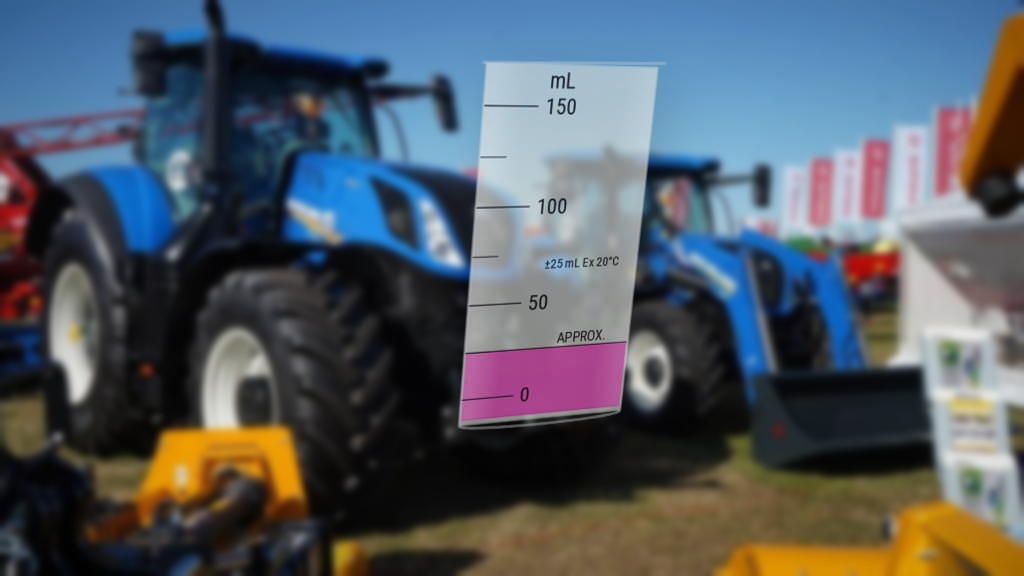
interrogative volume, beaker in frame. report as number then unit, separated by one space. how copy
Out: 25 mL
